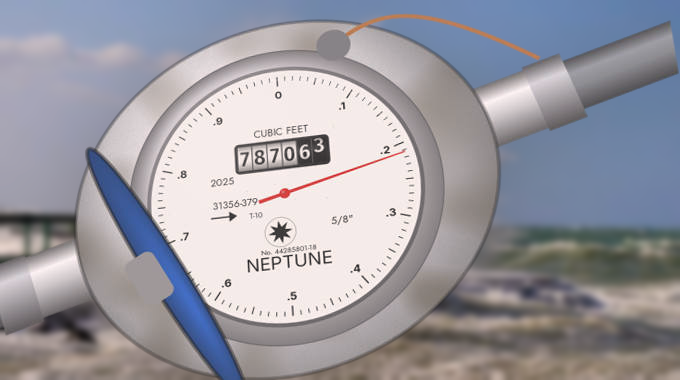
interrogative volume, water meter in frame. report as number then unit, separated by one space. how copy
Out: 787063.21 ft³
